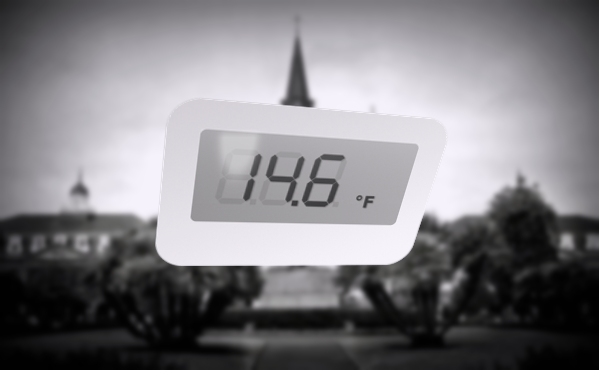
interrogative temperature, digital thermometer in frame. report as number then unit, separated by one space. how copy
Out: 14.6 °F
